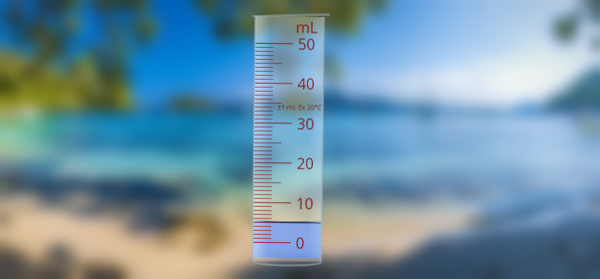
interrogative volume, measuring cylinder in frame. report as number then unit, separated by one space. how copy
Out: 5 mL
